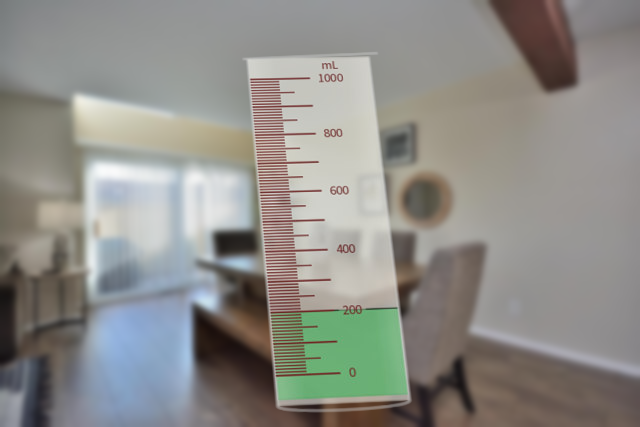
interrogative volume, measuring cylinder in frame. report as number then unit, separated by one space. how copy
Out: 200 mL
